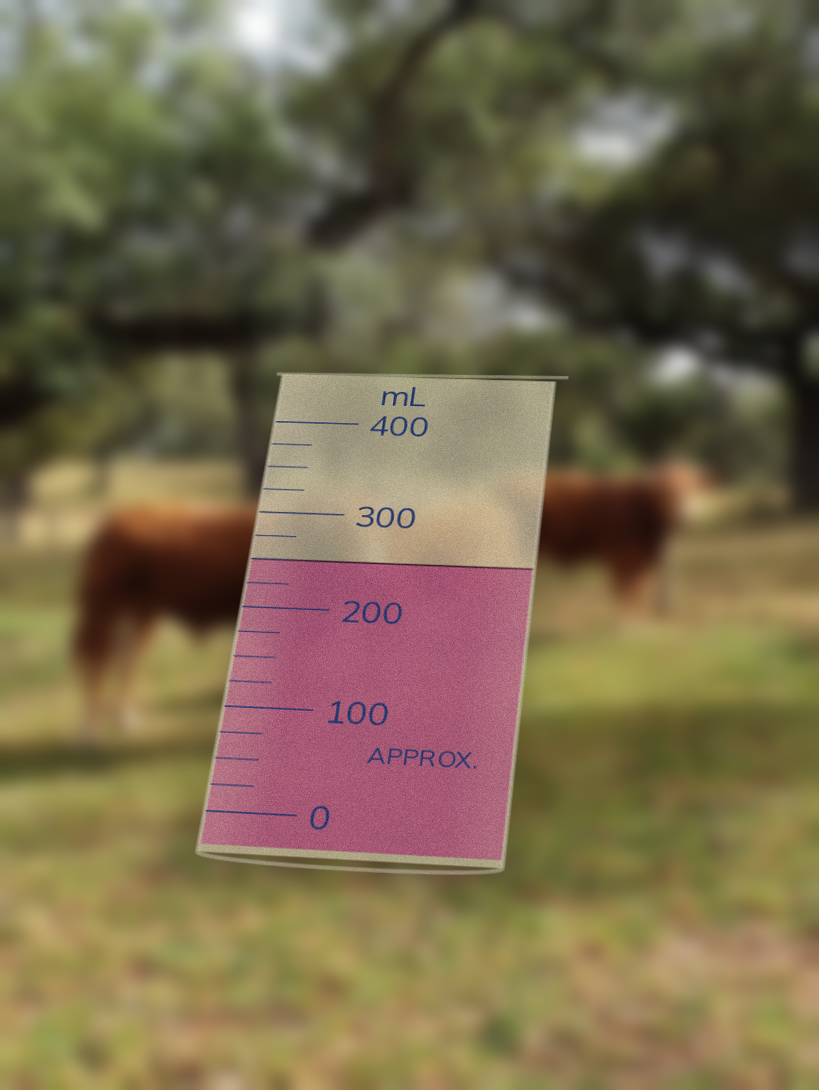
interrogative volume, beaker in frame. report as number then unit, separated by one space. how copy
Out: 250 mL
